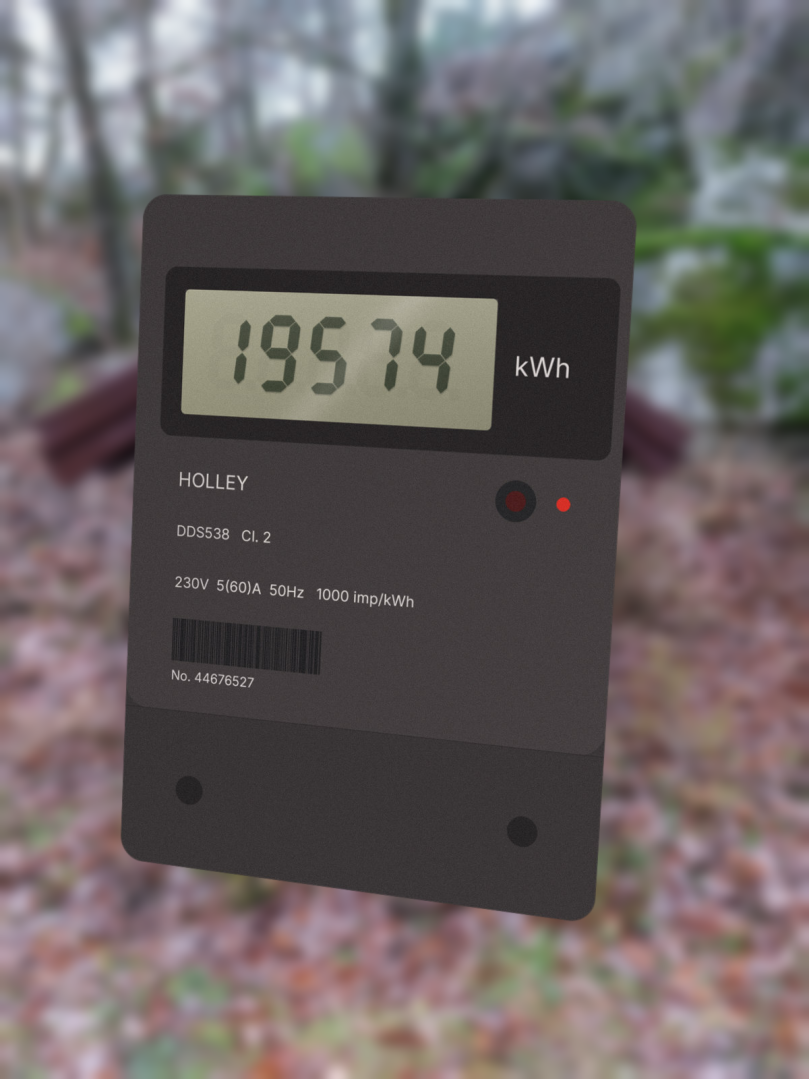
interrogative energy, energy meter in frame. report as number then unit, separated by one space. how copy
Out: 19574 kWh
